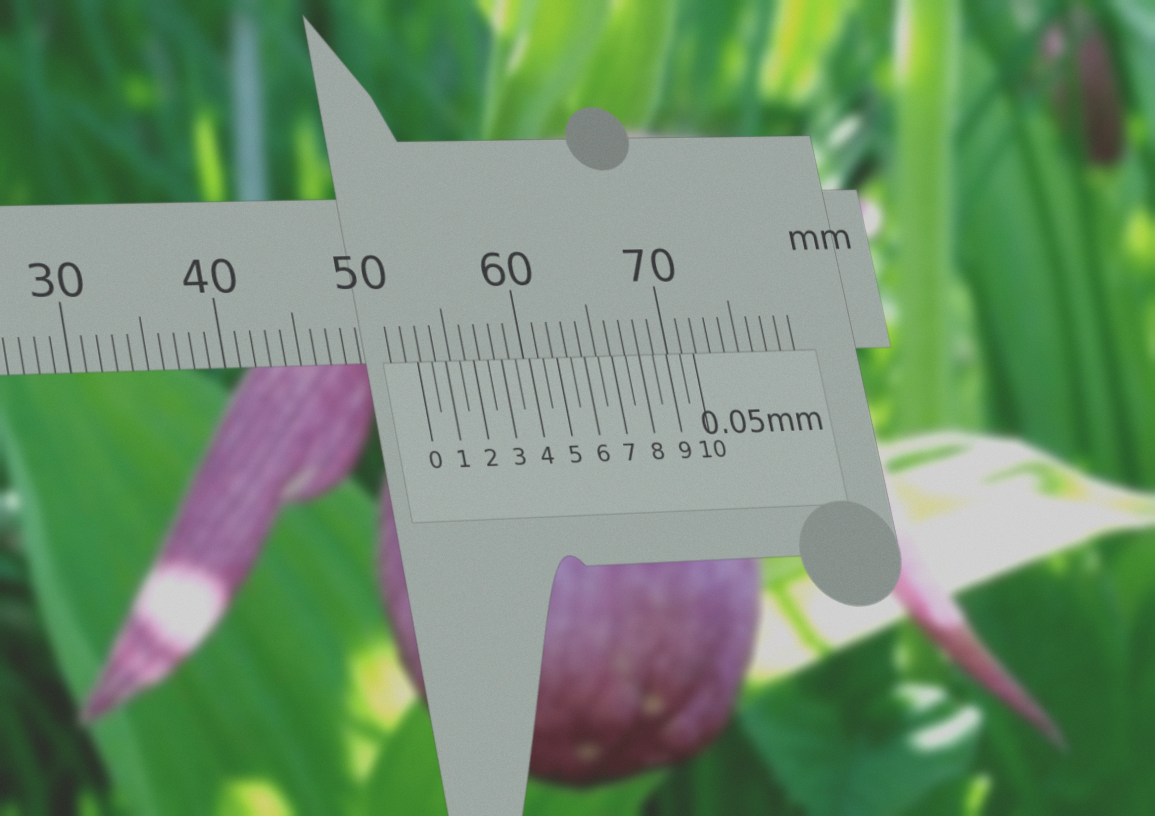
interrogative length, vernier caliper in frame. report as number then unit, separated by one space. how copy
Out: 52.8 mm
